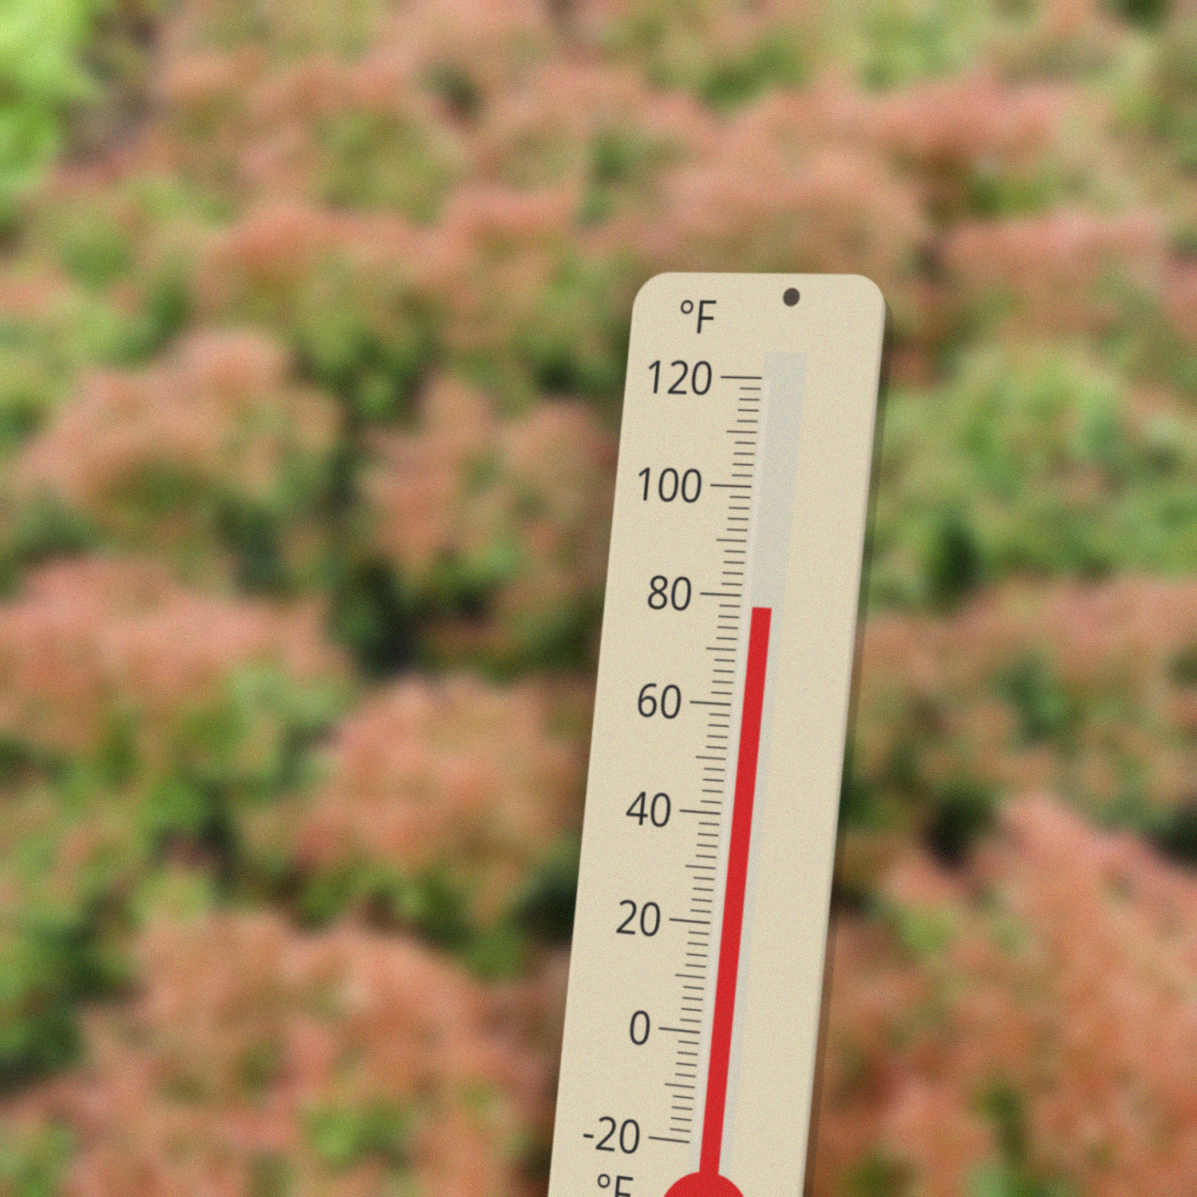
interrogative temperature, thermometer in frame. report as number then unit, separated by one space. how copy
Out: 78 °F
